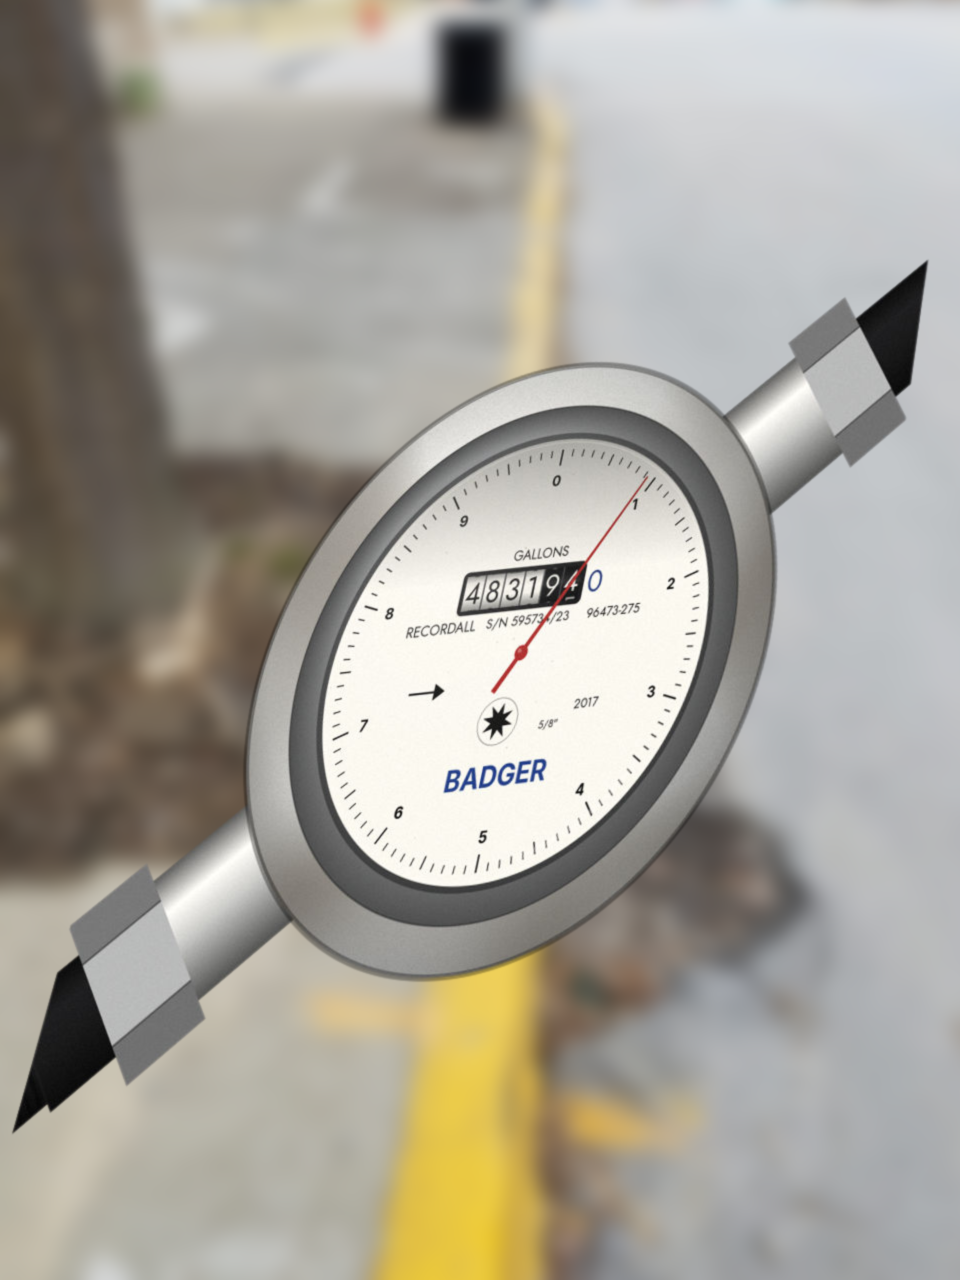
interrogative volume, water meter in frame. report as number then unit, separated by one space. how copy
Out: 4831940.9 gal
